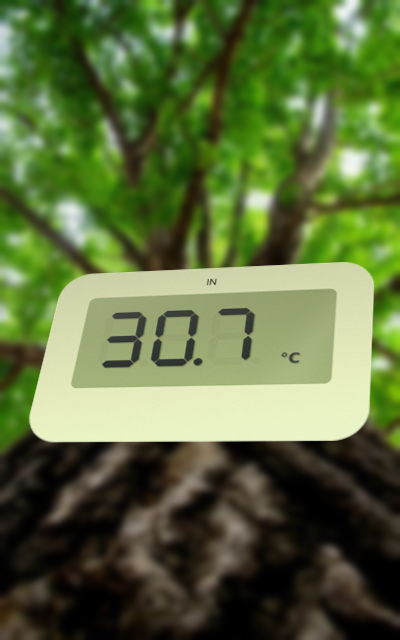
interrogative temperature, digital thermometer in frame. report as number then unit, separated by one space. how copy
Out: 30.7 °C
